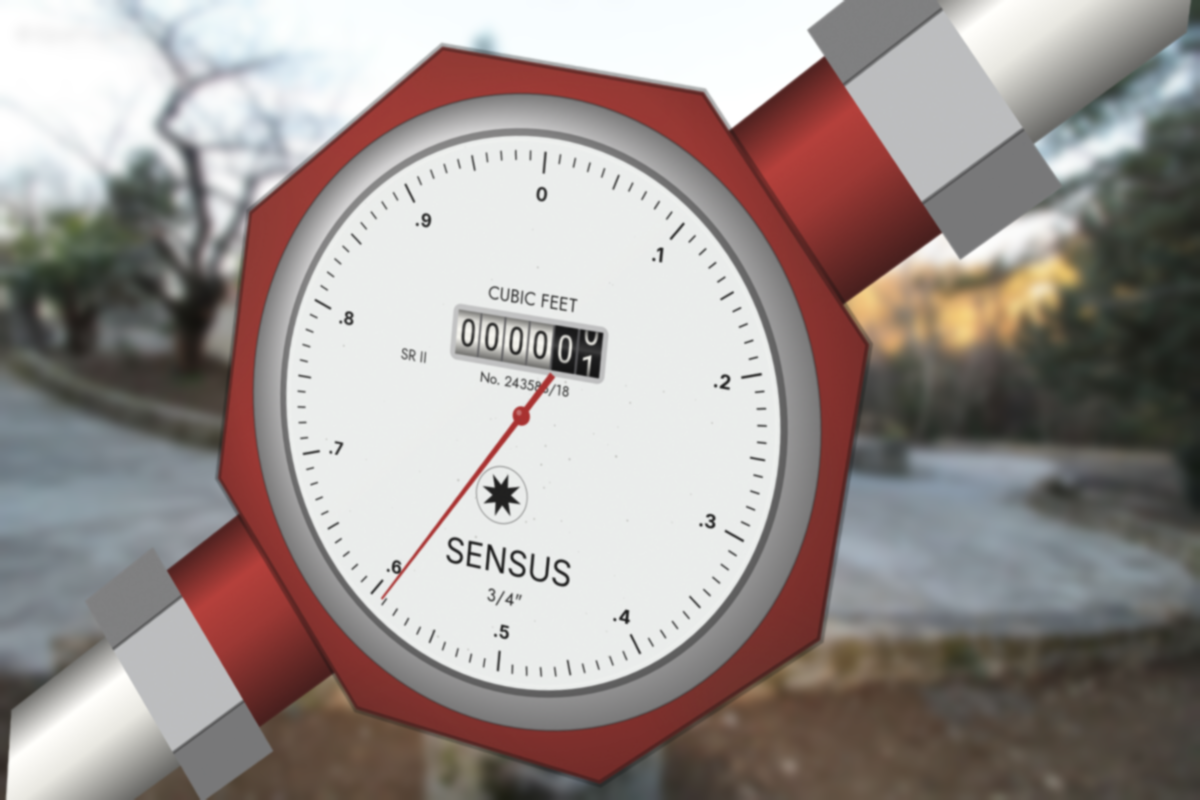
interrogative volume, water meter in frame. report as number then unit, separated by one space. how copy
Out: 0.59 ft³
